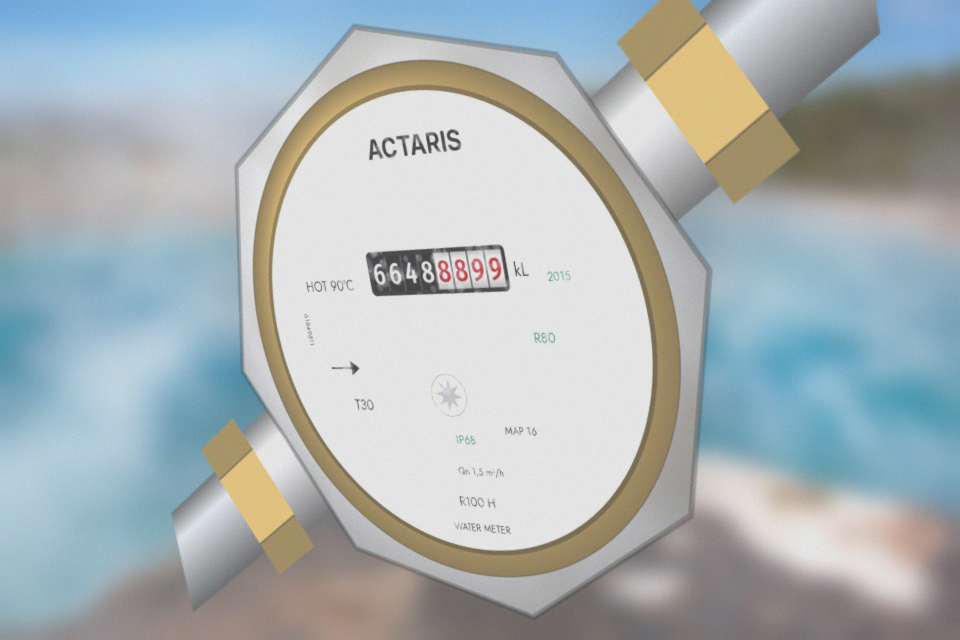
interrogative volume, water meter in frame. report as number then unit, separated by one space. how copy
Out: 6648.8899 kL
